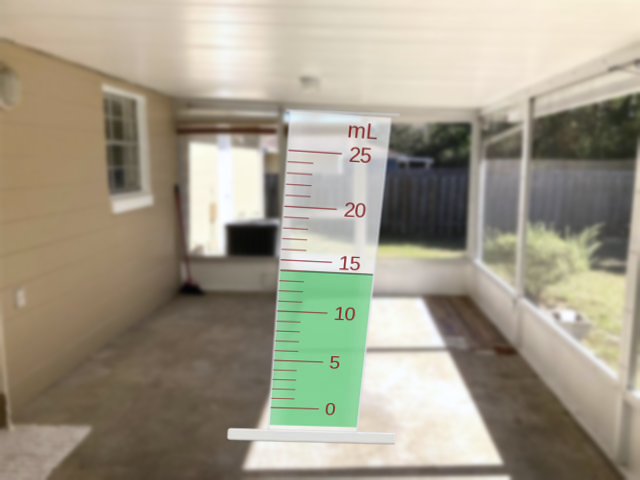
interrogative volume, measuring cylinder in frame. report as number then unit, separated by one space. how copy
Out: 14 mL
